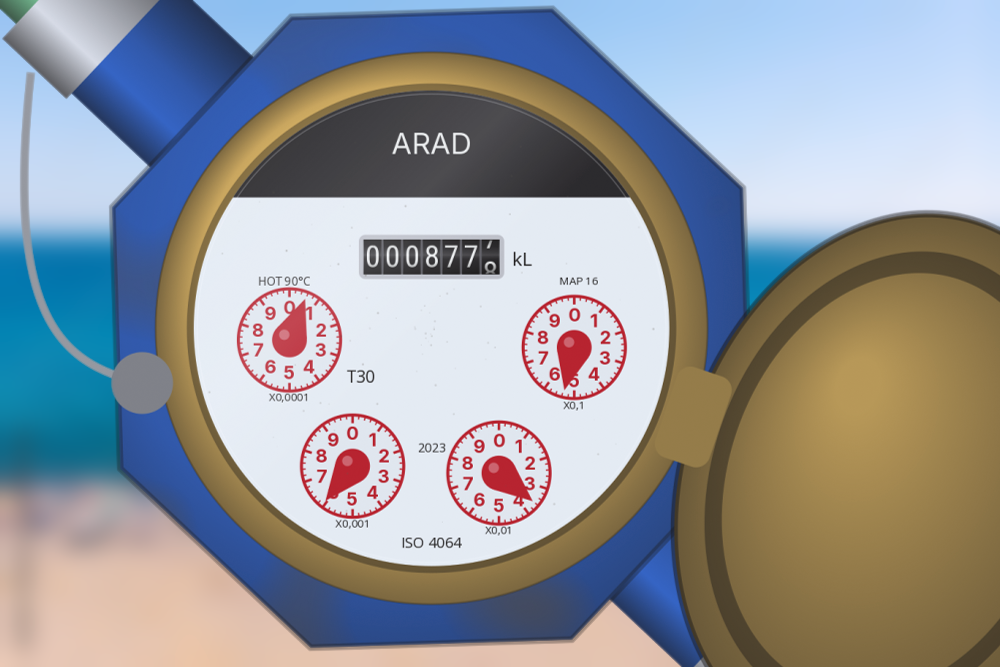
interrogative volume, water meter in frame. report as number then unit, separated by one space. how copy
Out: 8777.5360 kL
